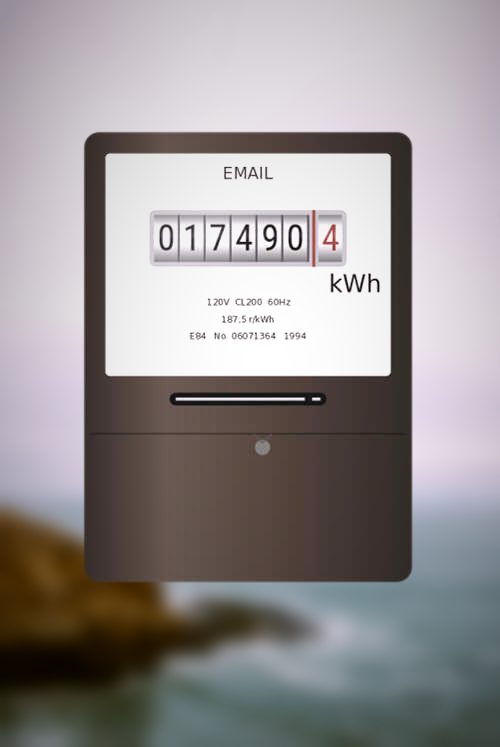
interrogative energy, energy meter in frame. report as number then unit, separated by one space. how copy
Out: 17490.4 kWh
